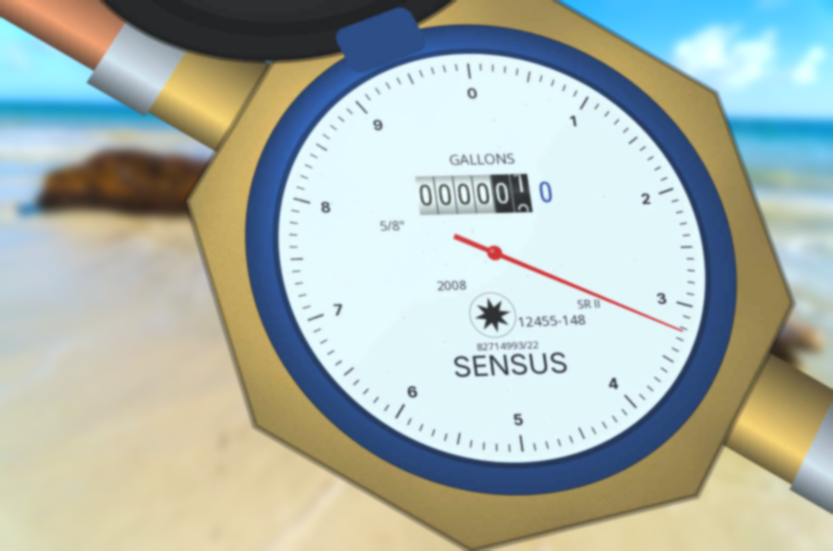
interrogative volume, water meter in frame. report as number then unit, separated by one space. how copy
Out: 13.2 gal
